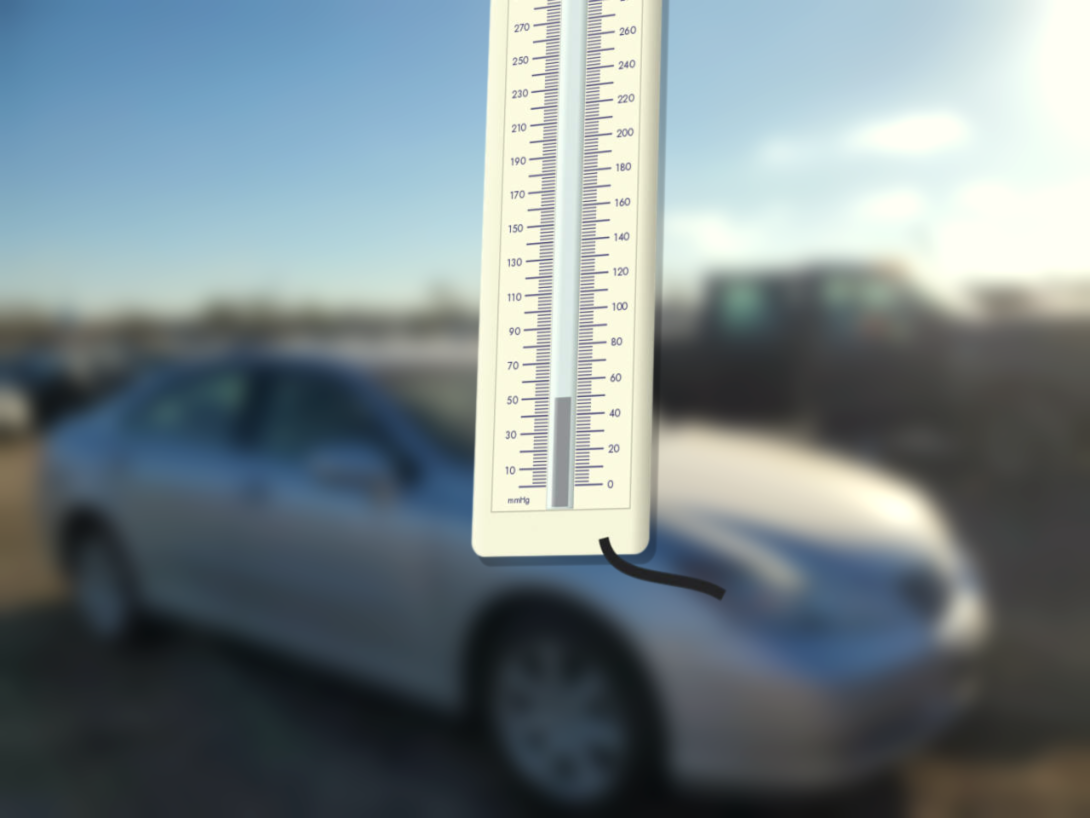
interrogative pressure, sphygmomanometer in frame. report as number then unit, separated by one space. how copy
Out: 50 mmHg
